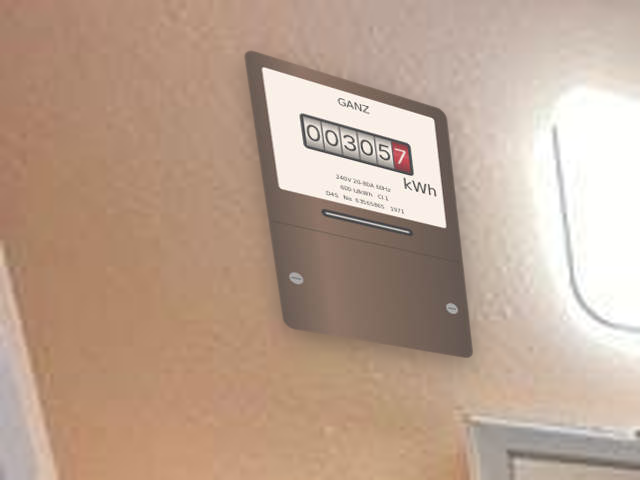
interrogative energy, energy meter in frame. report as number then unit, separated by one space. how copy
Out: 305.7 kWh
